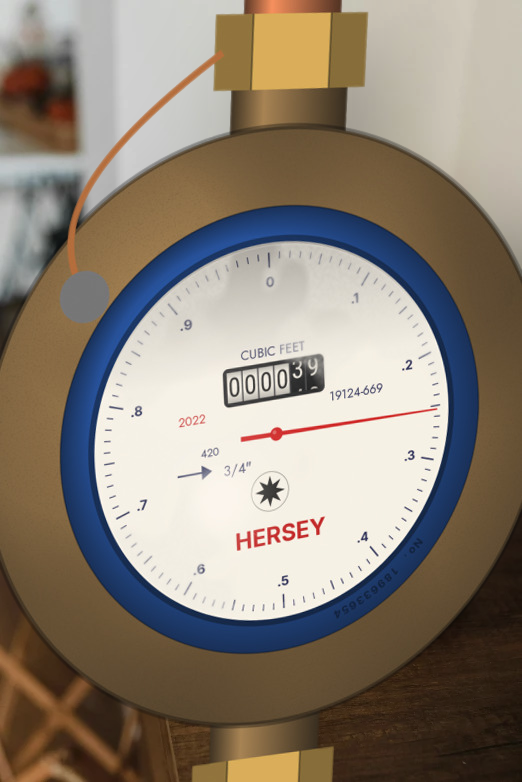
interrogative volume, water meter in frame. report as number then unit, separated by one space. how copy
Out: 39.25 ft³
